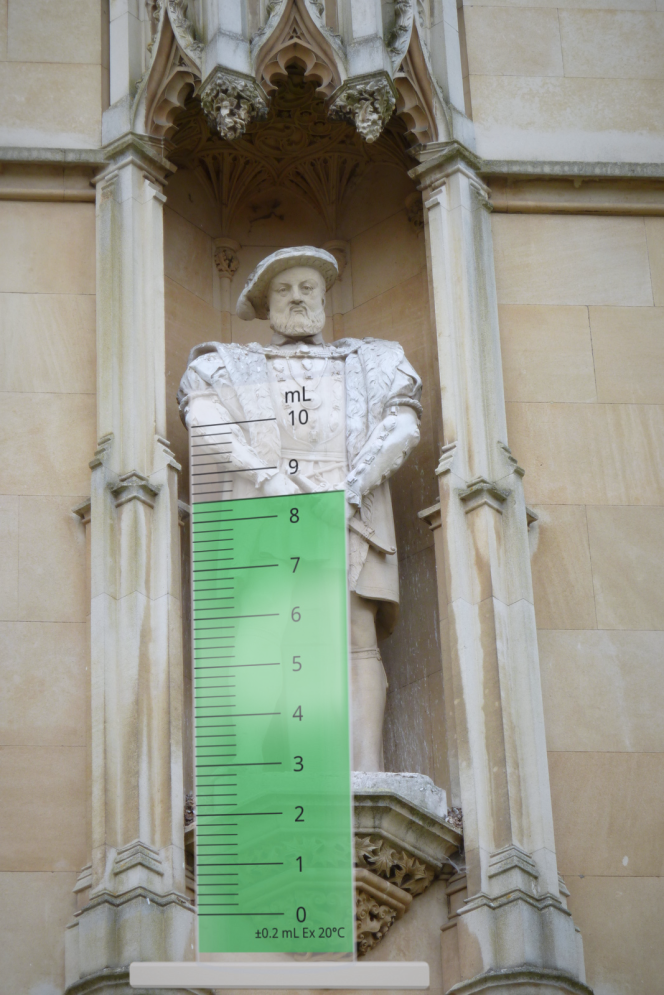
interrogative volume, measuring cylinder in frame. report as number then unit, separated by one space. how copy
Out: 8.4 mL
